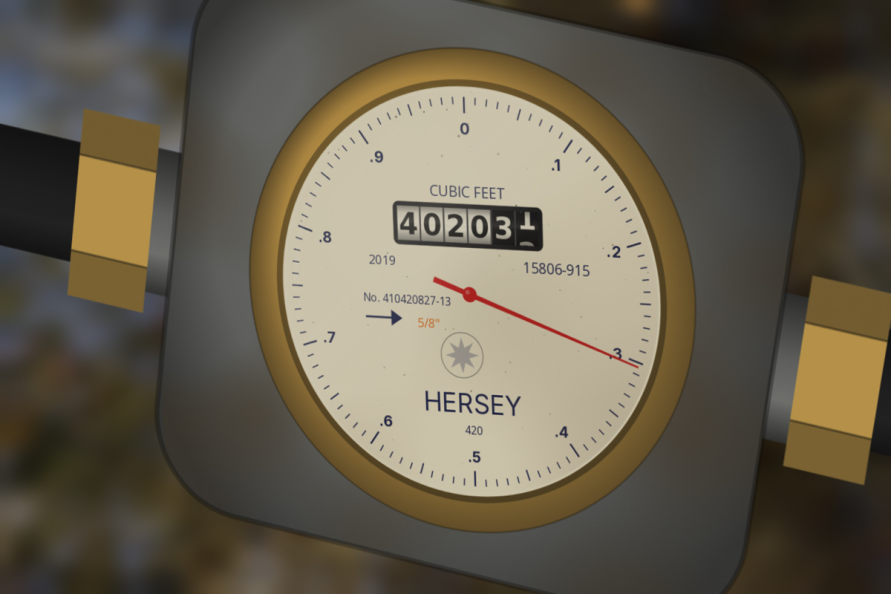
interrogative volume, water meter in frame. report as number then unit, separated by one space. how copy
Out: 402031.30 ft³
